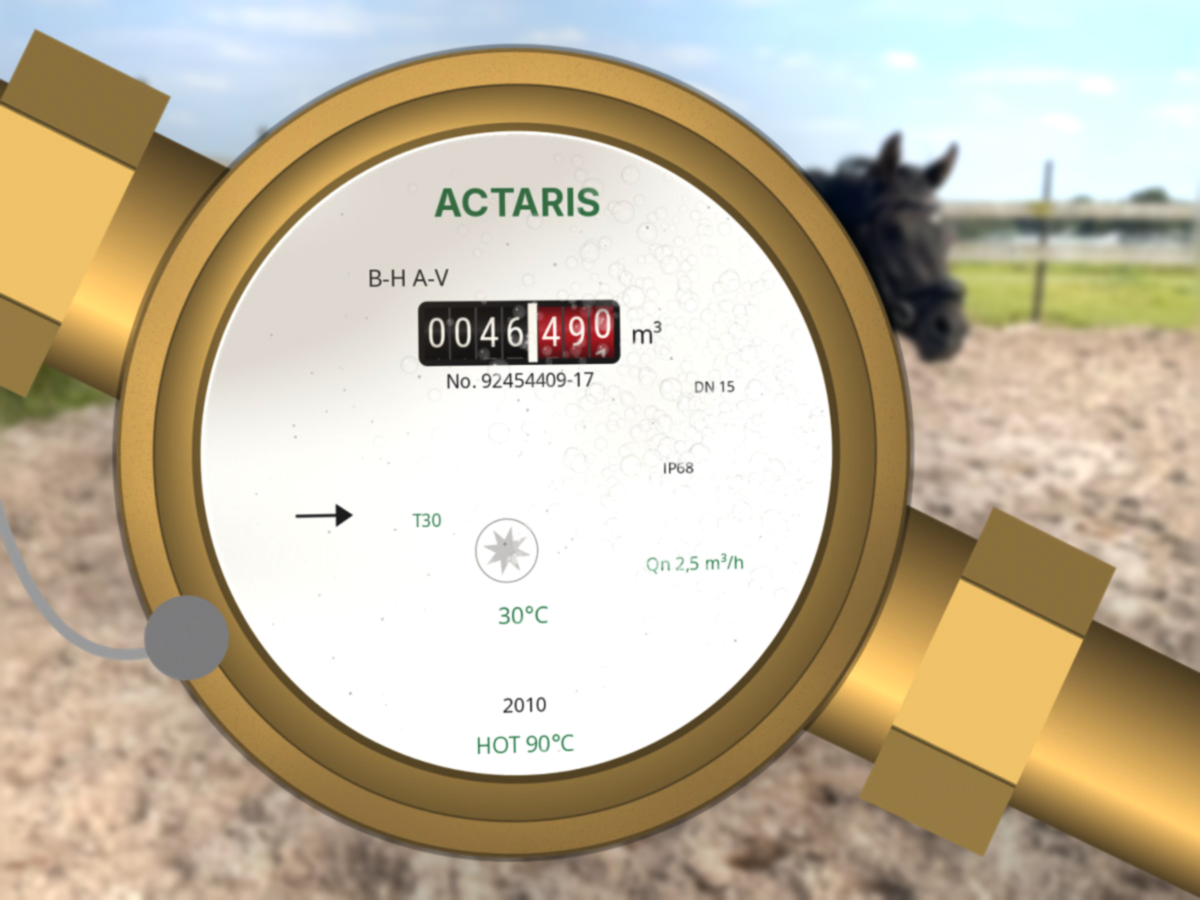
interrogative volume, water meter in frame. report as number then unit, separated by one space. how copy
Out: 46.490 m³
